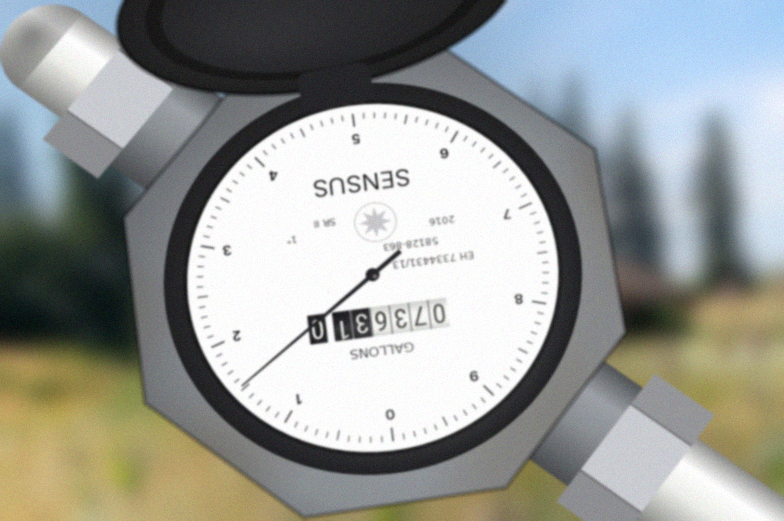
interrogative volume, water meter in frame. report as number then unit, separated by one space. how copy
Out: 736311.5 gal
